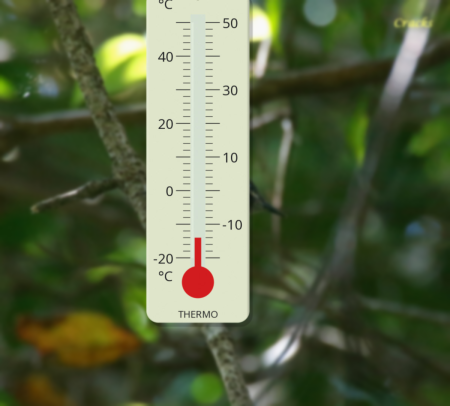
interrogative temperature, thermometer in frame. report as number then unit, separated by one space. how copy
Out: -14 °C
